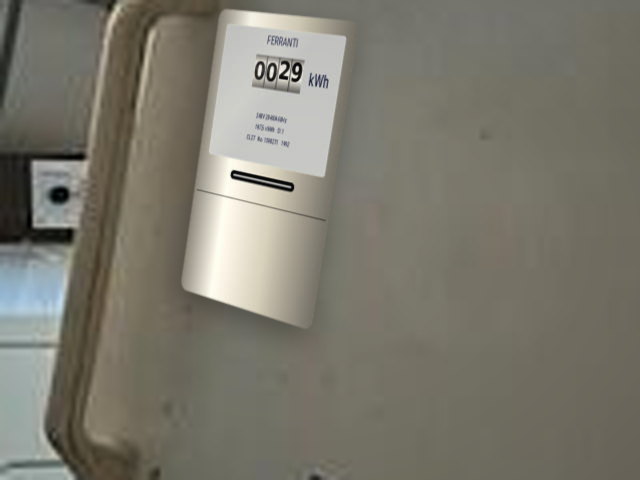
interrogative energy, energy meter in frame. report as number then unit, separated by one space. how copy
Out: 29 kWh
